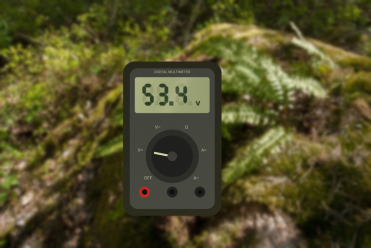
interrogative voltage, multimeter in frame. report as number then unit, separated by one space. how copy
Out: 53.4 V
